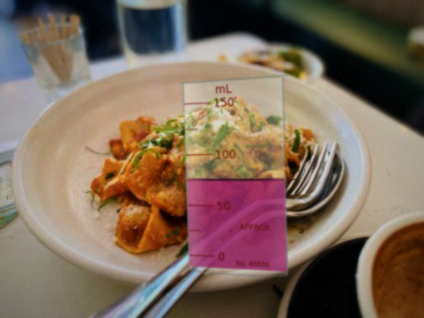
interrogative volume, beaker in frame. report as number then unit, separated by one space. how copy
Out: 75 mL
